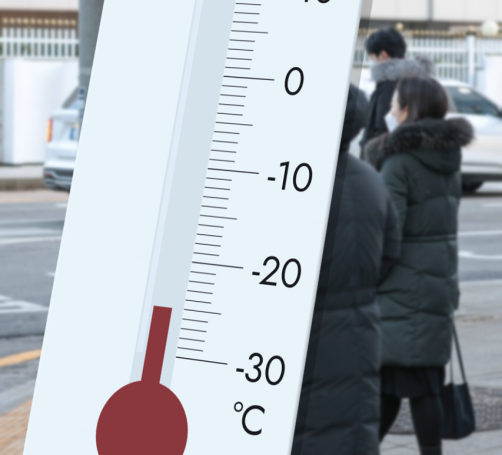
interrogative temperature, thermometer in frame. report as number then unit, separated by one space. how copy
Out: -25 °C
